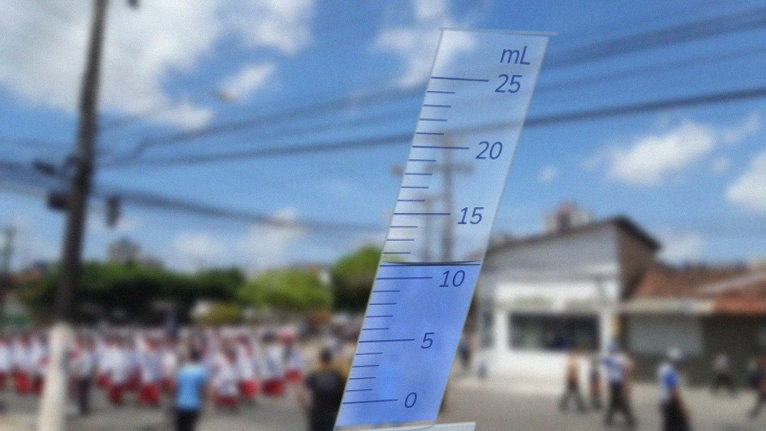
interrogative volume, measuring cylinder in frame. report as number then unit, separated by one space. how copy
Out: 11 mL
